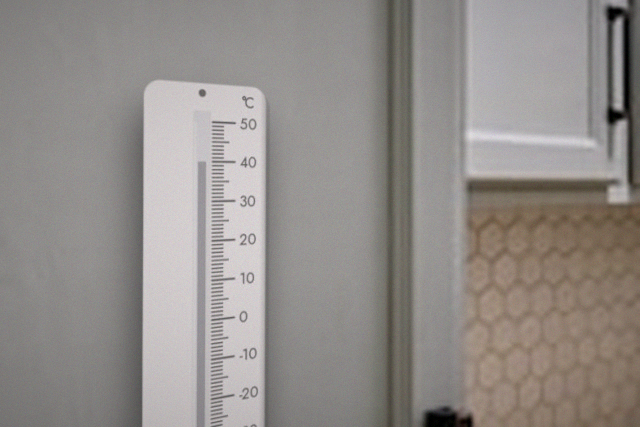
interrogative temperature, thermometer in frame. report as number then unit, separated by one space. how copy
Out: 40 °C
